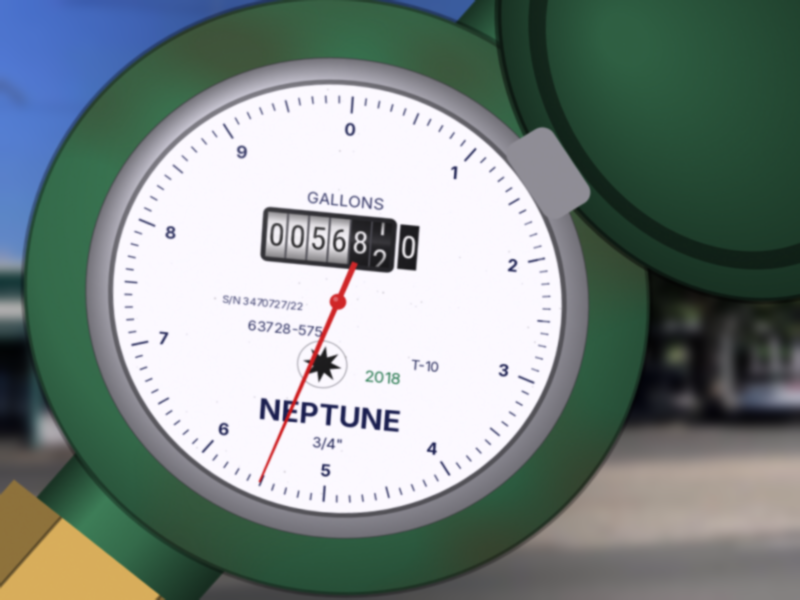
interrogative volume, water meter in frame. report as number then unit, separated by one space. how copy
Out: 56815.5 gal
